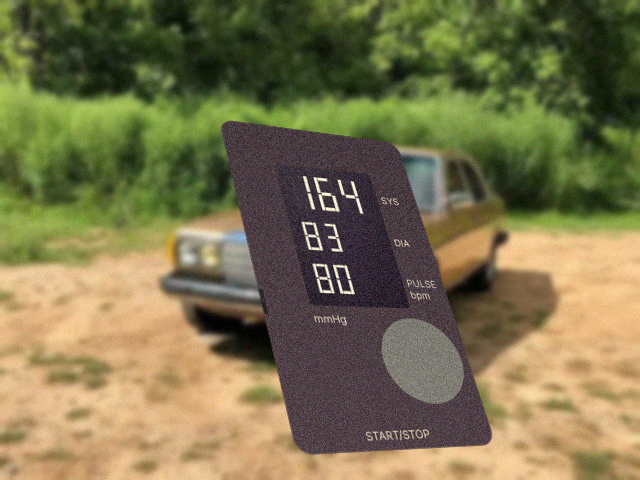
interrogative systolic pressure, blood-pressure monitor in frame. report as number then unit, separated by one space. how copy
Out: 164 mmHg
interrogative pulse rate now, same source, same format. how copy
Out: 80 bpm
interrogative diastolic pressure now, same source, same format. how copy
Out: 83 mmHg
